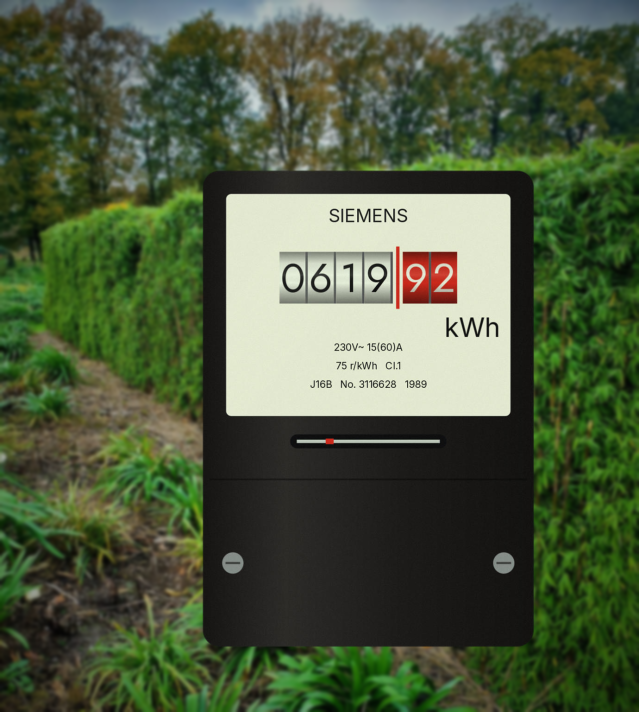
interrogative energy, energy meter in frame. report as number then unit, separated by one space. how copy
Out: 619.92 kWh
